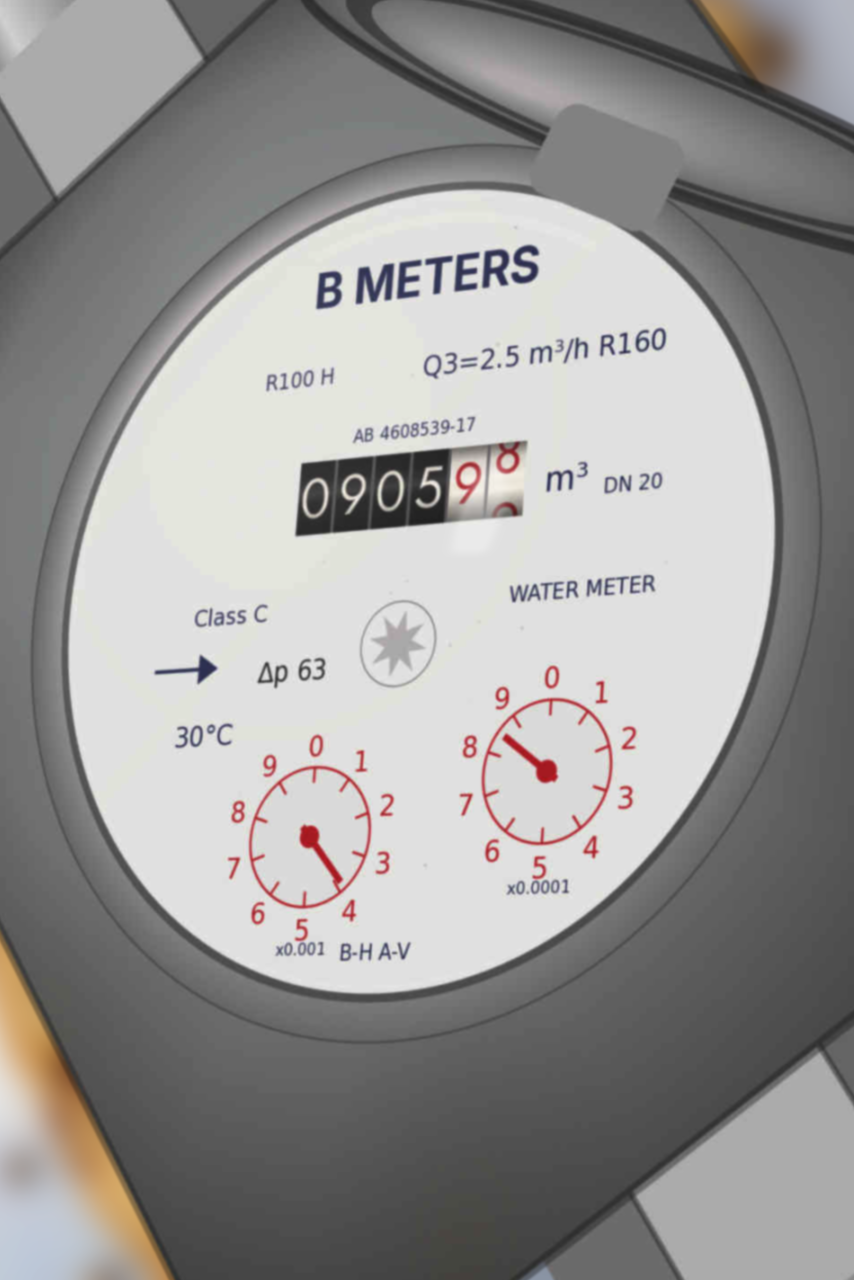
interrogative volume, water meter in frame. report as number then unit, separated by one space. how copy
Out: 905.9838 m³
